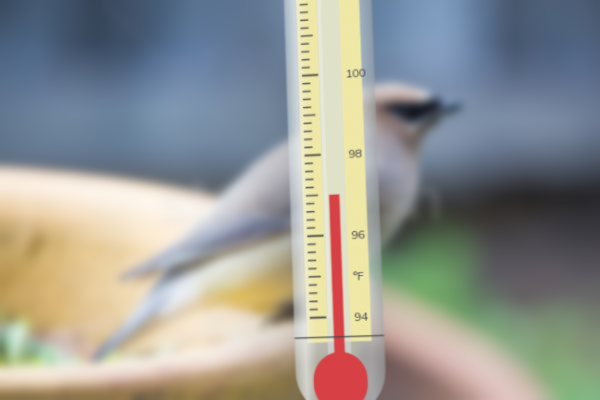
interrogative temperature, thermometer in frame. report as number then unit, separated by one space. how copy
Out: 97 °F
